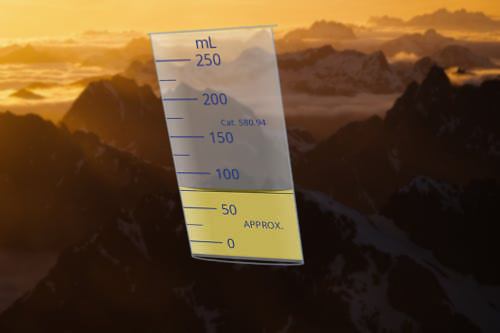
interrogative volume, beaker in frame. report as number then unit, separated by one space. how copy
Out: 75 mL
